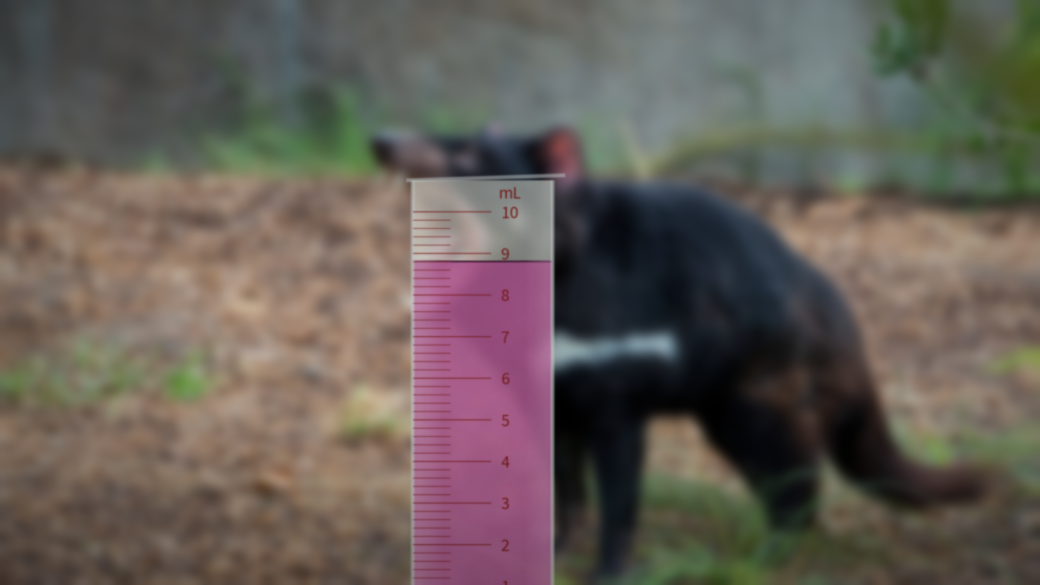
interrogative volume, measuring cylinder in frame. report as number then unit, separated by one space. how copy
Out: 8.8 mL
